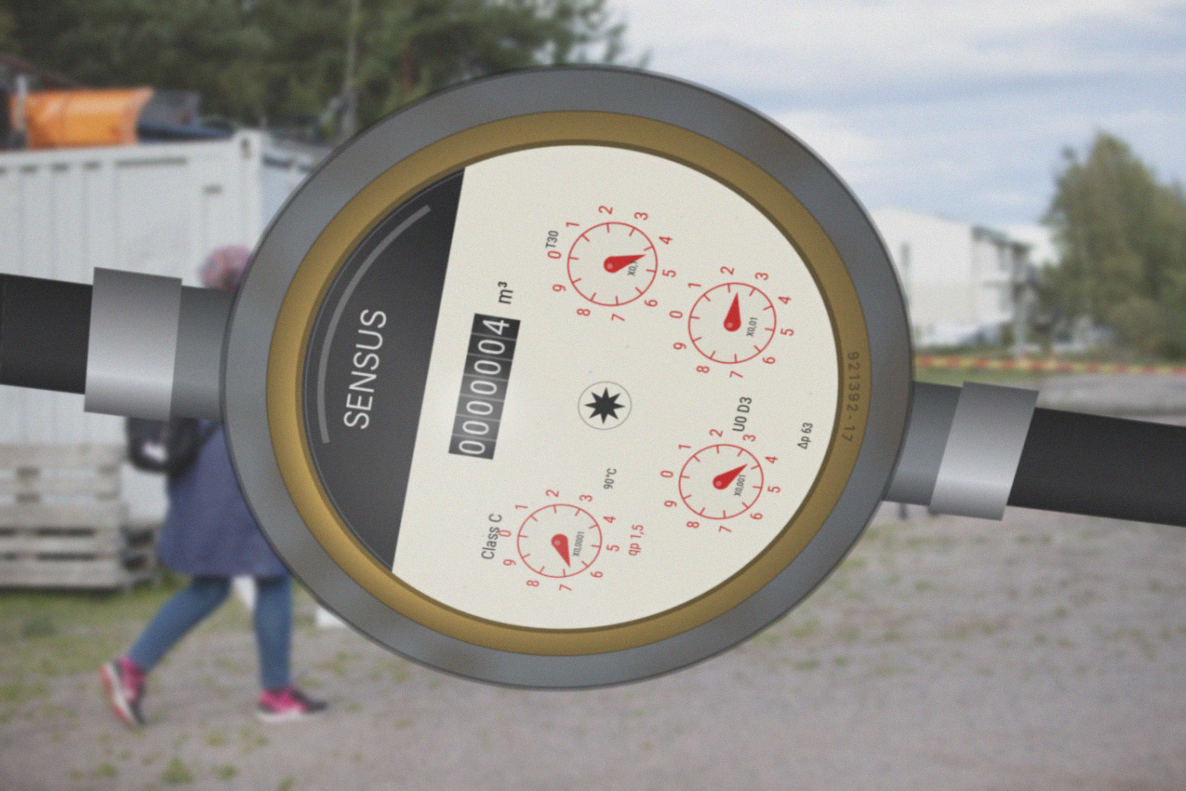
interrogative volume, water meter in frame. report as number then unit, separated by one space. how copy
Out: 4.4236 m³
